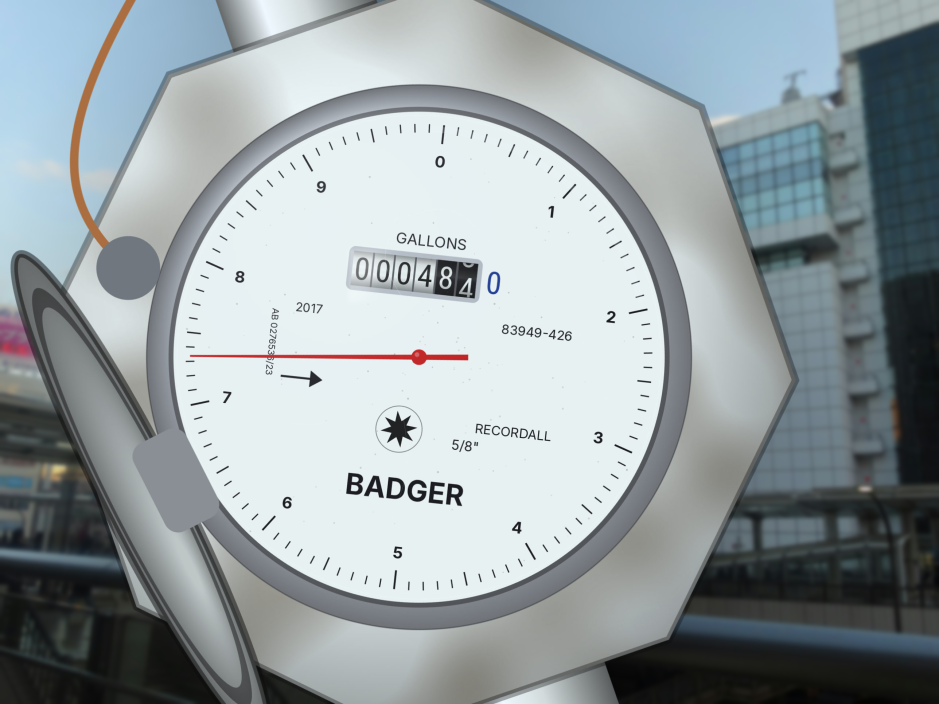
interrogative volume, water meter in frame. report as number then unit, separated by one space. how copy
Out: 4837.3 gal
